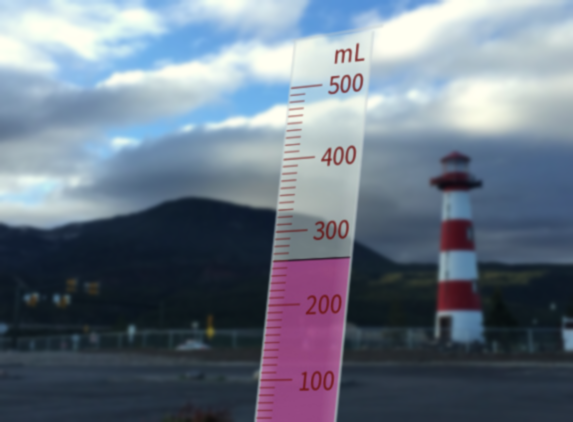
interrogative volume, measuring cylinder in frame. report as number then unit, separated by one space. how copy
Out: 260 mL
